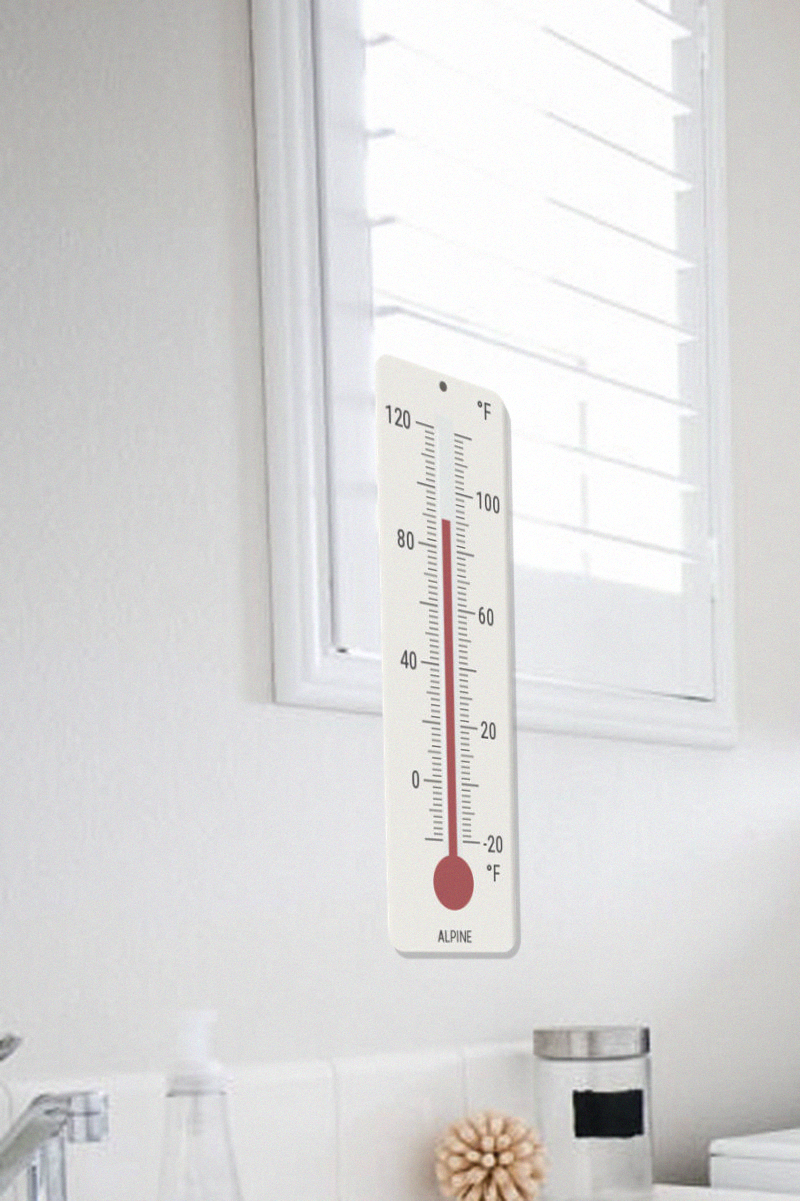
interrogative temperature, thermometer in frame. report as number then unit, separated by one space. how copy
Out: 90 °F
